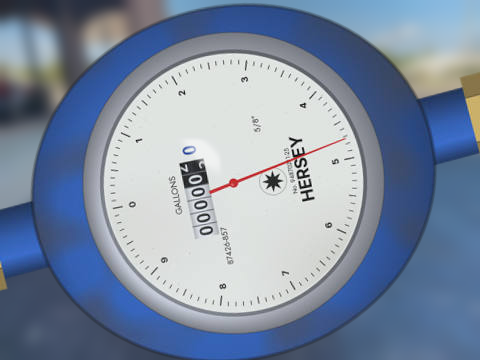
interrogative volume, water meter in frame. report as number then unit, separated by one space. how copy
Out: 24.7 gal
